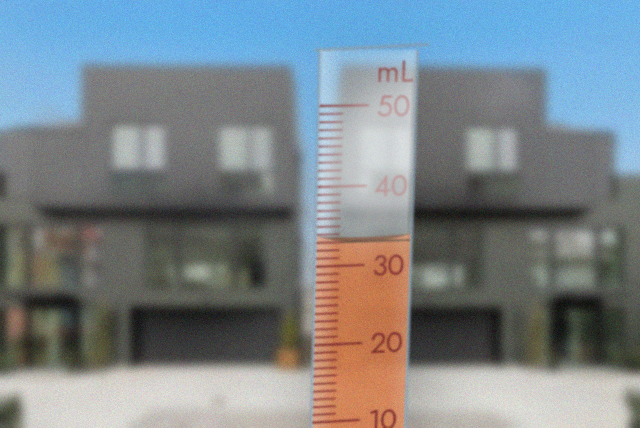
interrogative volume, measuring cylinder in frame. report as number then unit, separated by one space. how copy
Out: 33 mL
